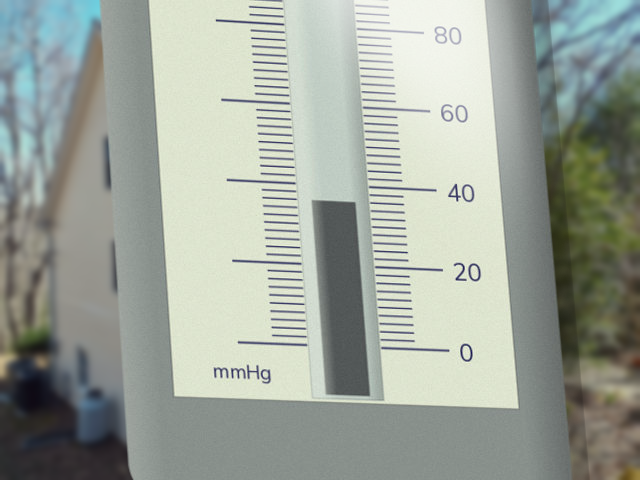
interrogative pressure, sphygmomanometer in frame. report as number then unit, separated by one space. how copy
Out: 36 mmHg
